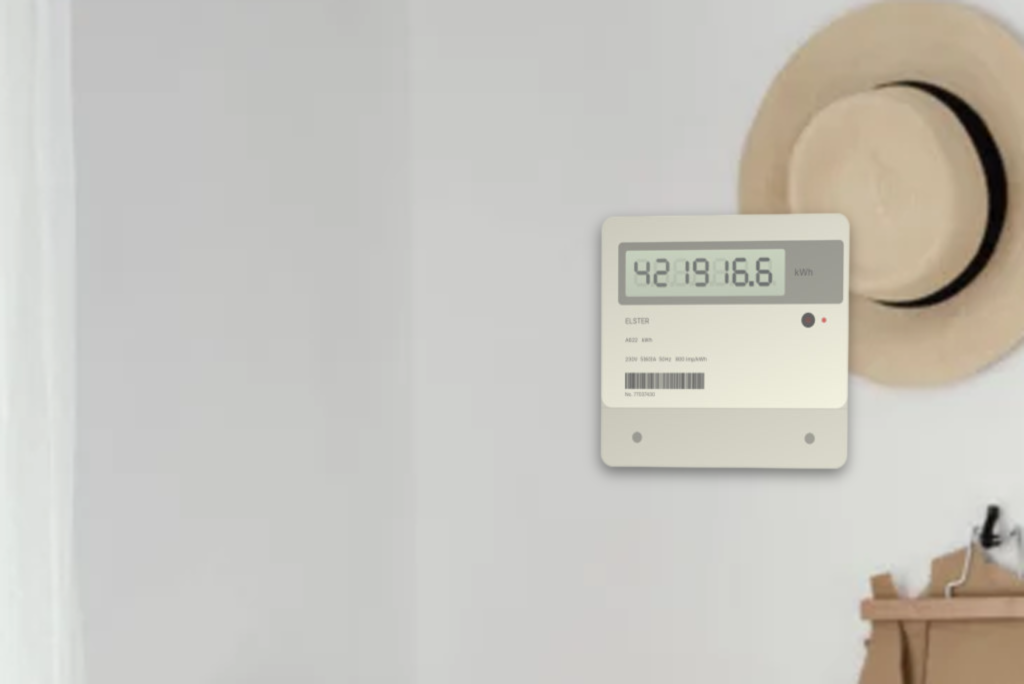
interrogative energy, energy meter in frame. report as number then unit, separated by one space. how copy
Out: 421916.6 kWh
